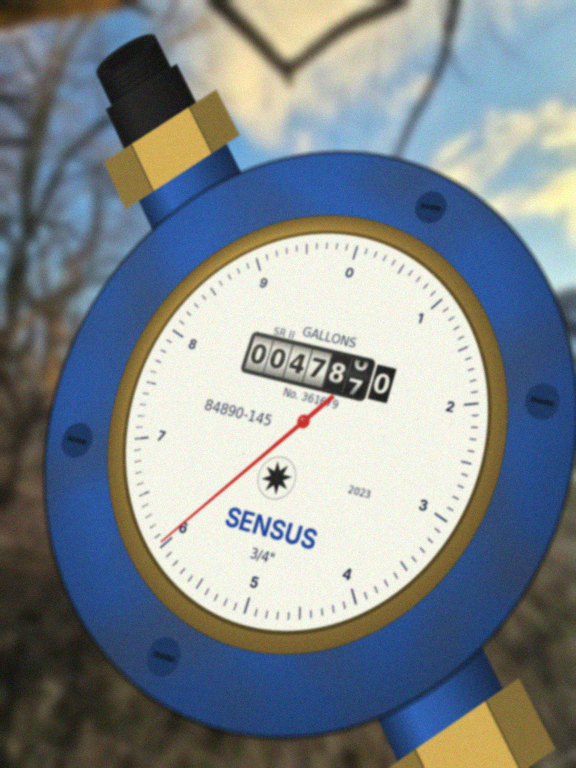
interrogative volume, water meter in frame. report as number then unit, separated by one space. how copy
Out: 47866.0 gal
